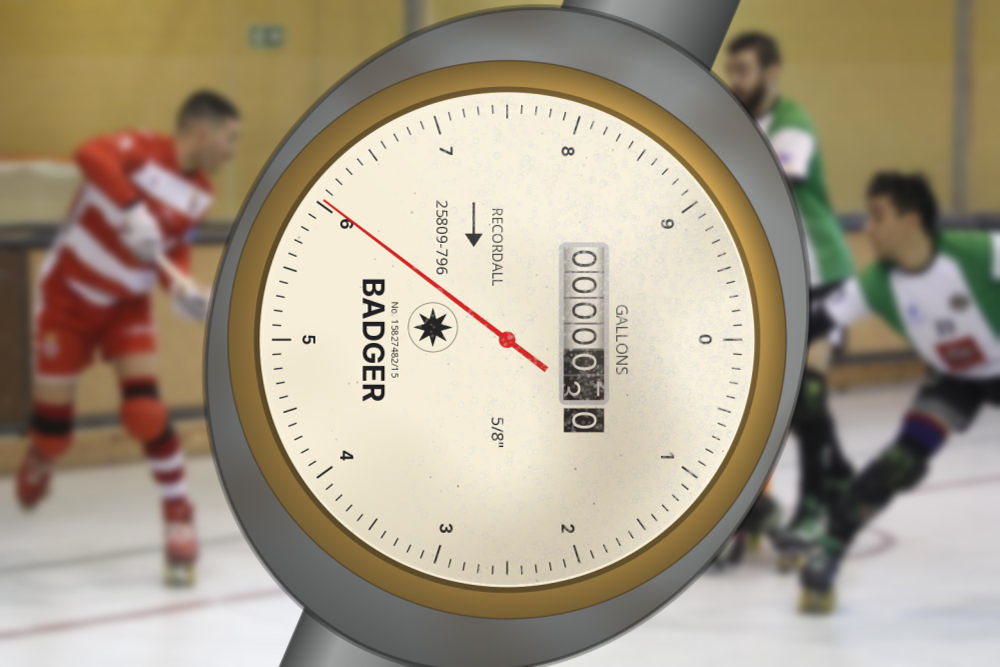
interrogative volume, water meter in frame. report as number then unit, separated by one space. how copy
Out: 26.0 gal
